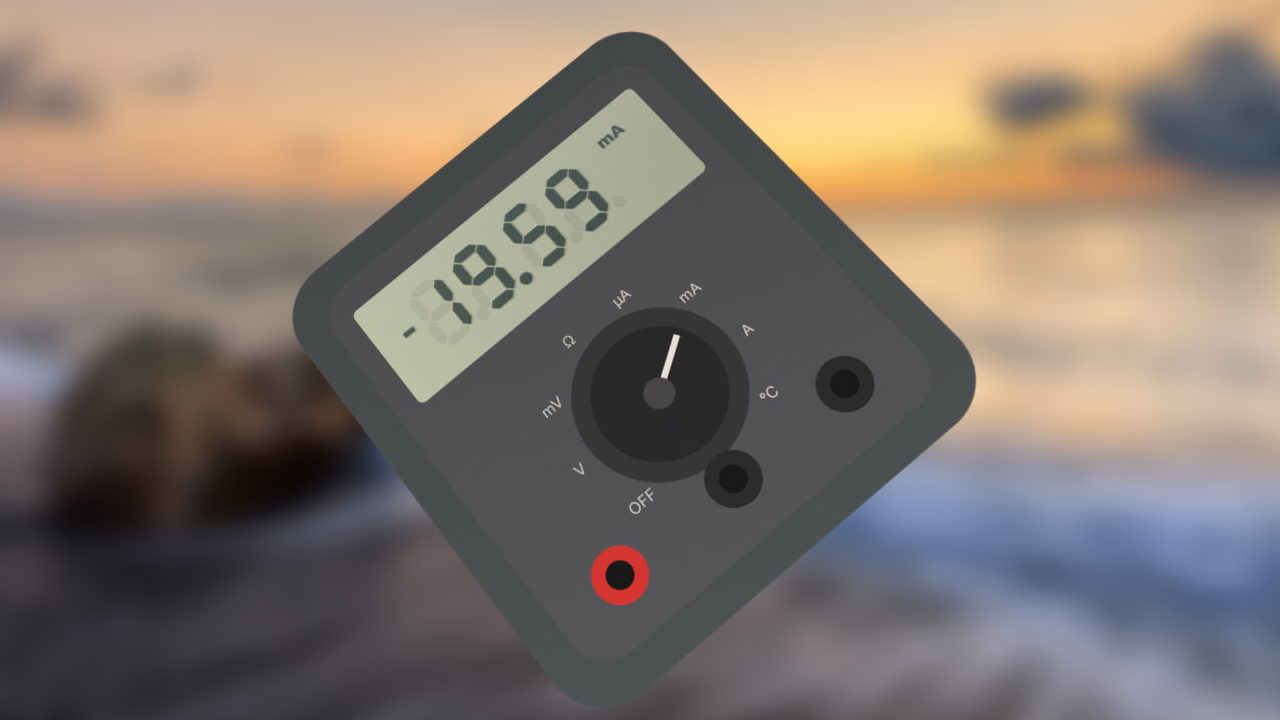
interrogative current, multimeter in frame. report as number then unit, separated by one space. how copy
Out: -19.59 mA
